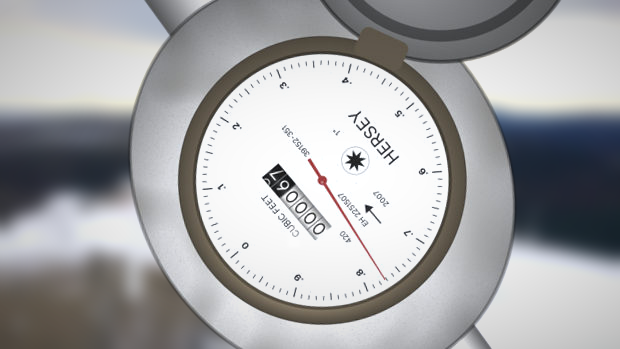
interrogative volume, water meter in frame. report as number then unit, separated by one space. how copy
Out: 66.77 ft³
